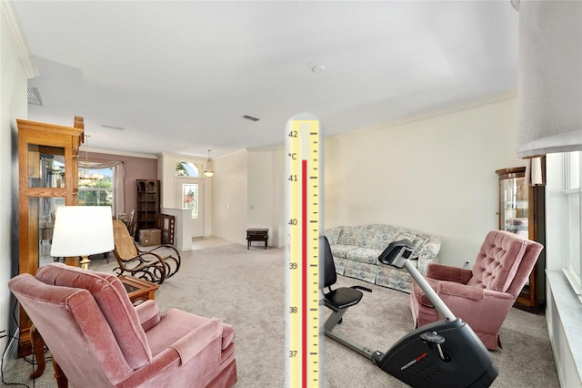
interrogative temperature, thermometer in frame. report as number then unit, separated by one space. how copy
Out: 41.4 °C
